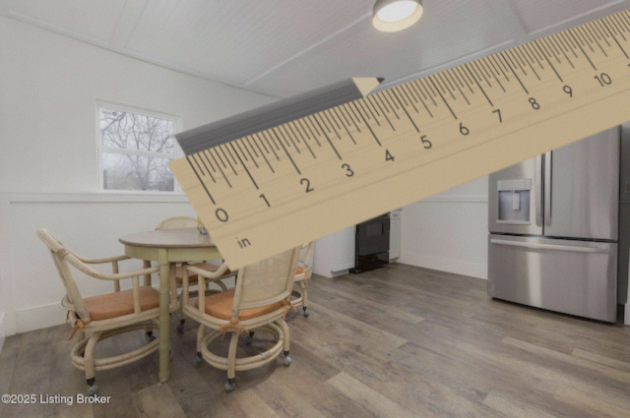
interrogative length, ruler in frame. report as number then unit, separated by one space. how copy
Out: 5 in
